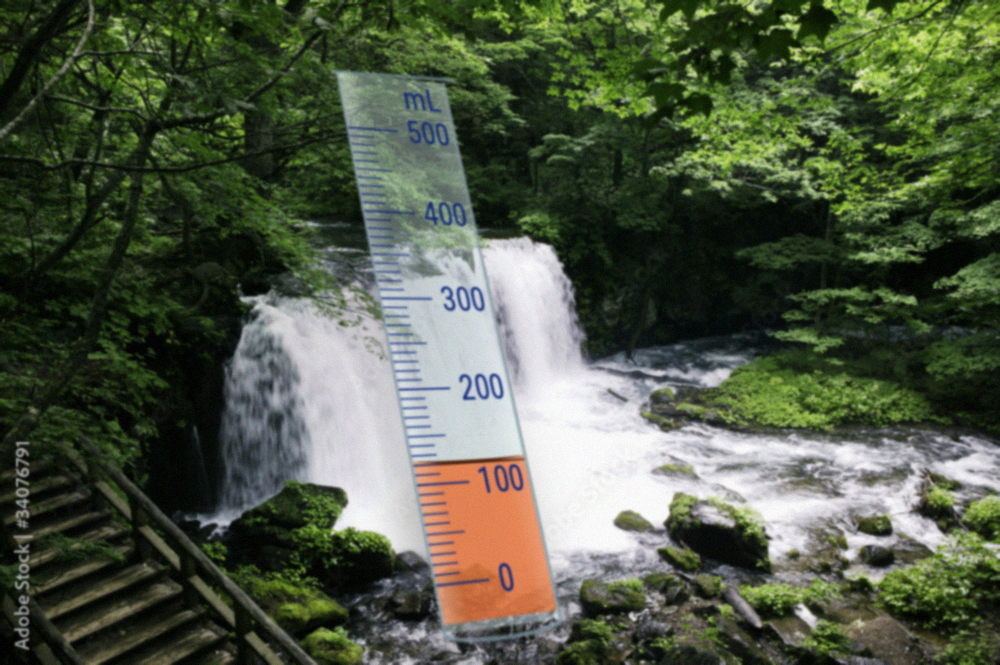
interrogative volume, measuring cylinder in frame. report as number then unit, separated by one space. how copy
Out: 120 mL
